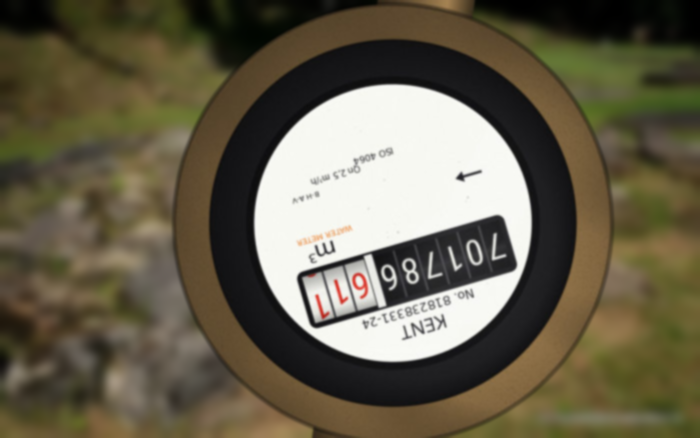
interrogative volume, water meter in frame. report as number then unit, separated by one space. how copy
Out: 701786.611 m³
